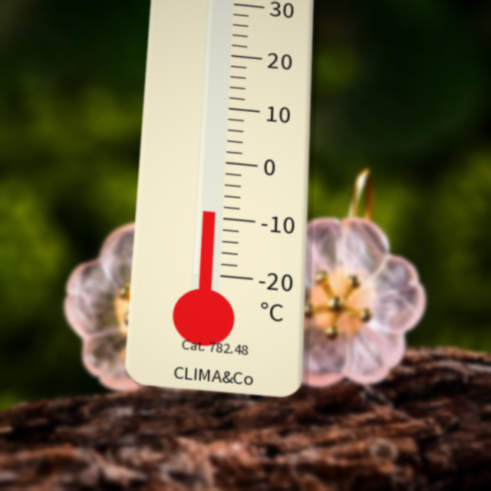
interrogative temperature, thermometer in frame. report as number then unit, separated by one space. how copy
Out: -9 °C
